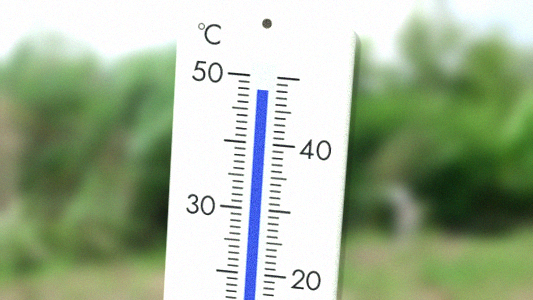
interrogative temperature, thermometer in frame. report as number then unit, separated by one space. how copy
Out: 48 °C
